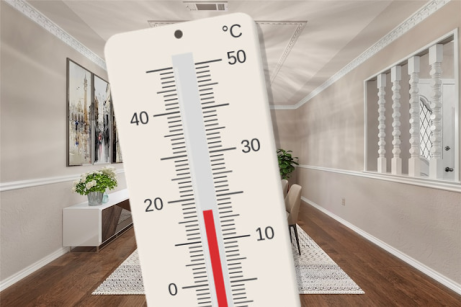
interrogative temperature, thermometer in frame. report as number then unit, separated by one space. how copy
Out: 17 °C
